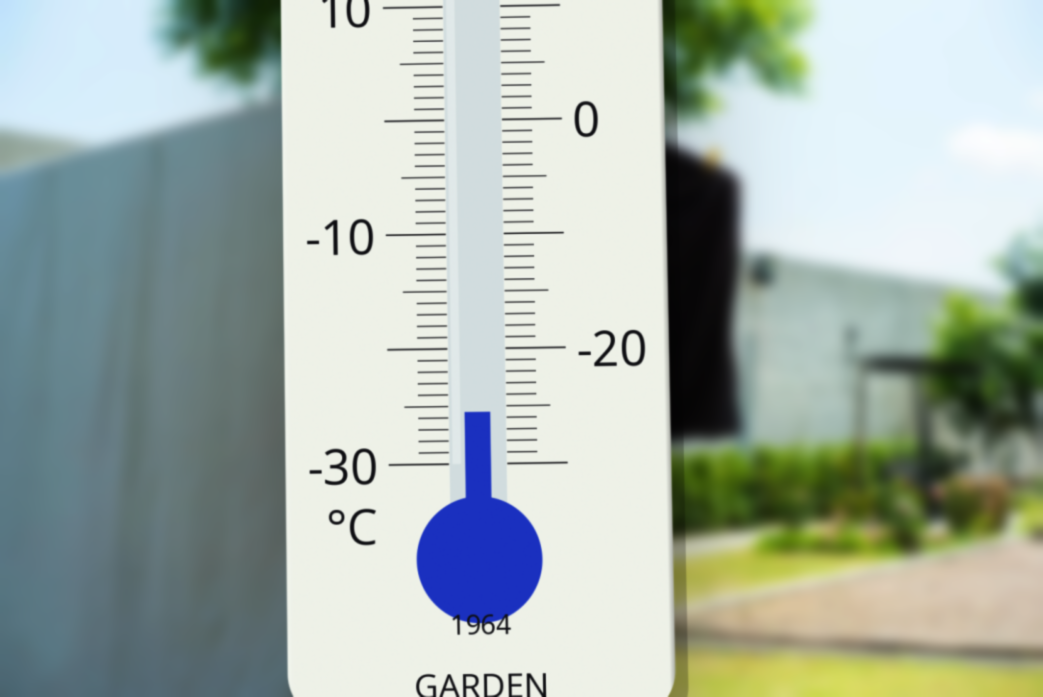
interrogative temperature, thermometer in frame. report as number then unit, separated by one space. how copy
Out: -25.5 °C
